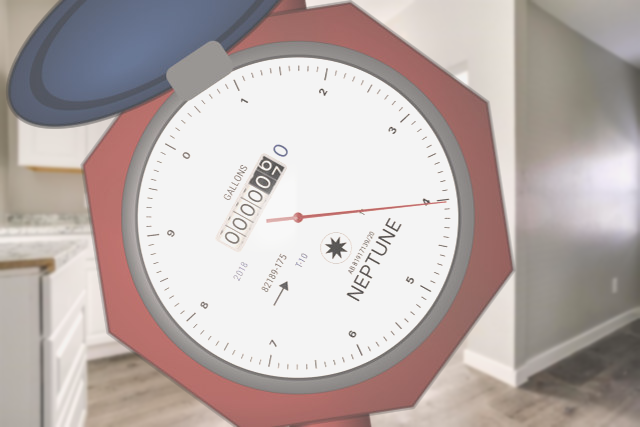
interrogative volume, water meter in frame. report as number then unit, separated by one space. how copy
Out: 64.0 gal
